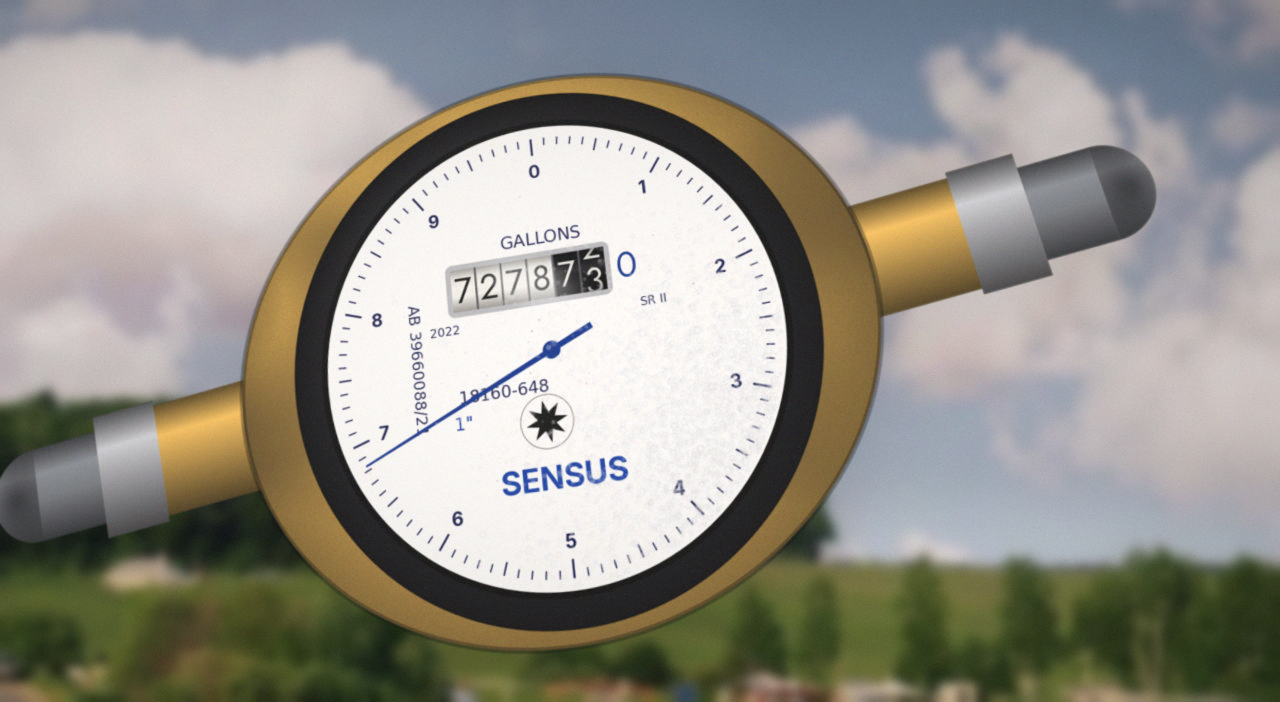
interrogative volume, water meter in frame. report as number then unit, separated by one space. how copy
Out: 7278726.8 gal
